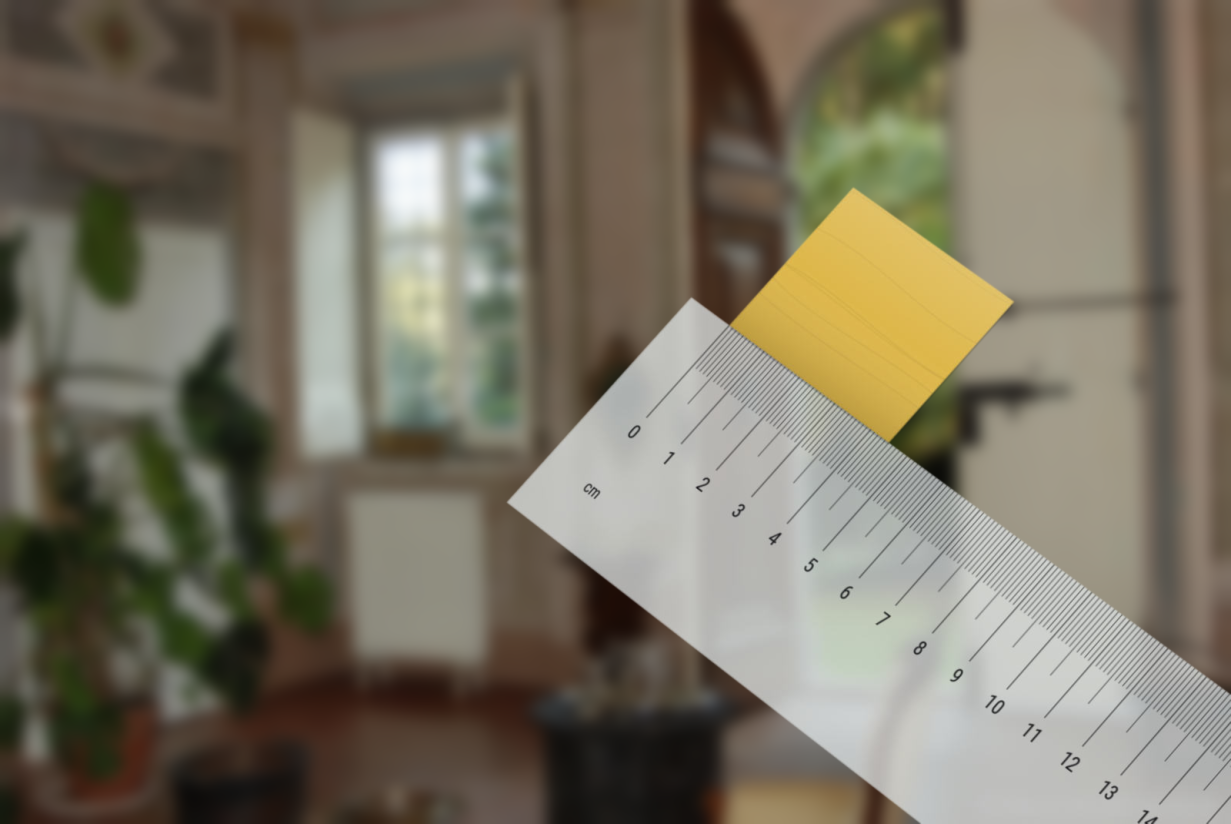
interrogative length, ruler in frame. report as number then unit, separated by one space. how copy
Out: 4.5 cm
